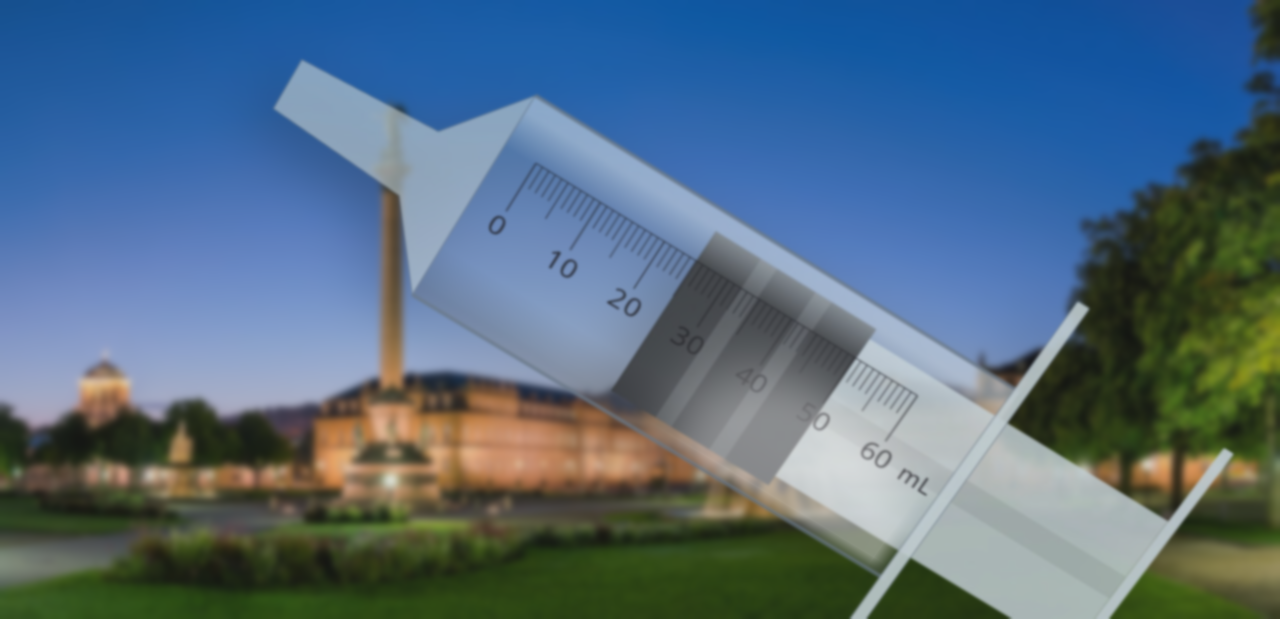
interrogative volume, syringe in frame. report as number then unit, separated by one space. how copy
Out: 25 mL
